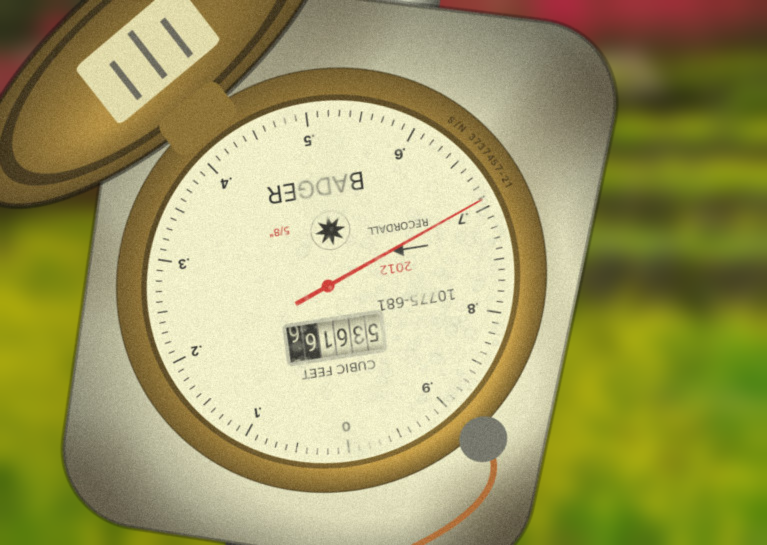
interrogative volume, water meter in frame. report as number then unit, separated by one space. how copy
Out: 536165.69 ft³
